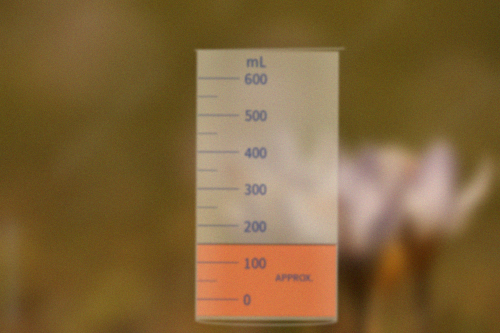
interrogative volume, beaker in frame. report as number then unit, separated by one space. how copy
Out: 150 mL
